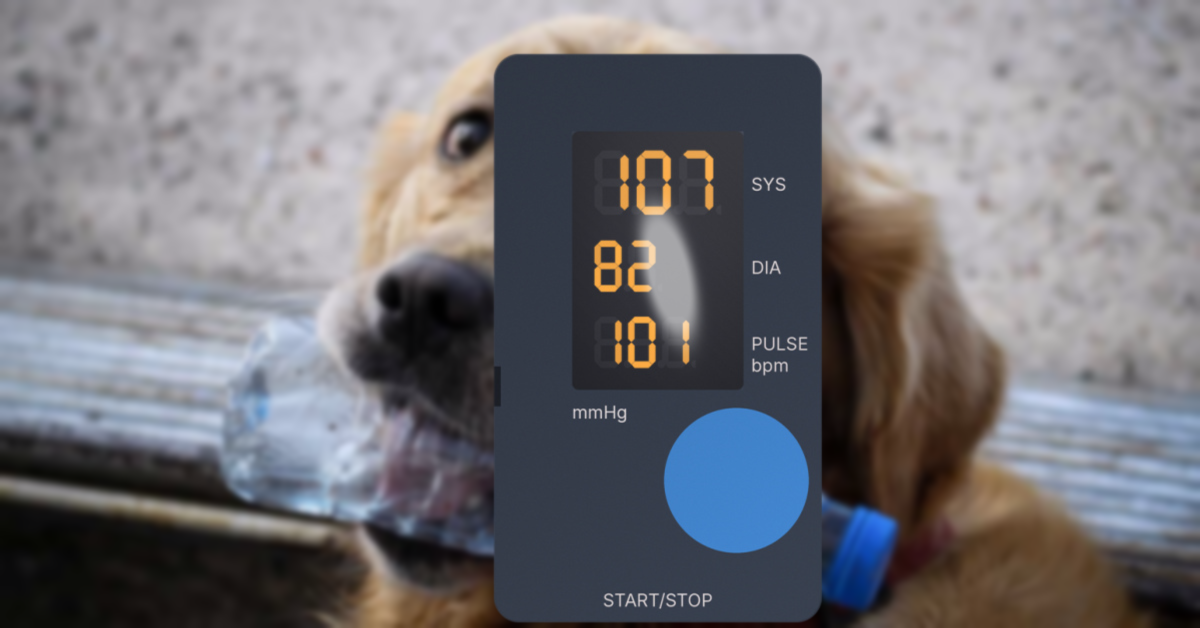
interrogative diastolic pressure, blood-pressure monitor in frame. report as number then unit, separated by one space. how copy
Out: 82 mmHg
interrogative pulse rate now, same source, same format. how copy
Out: 101 bpm
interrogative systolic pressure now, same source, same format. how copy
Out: 107 mmHg
